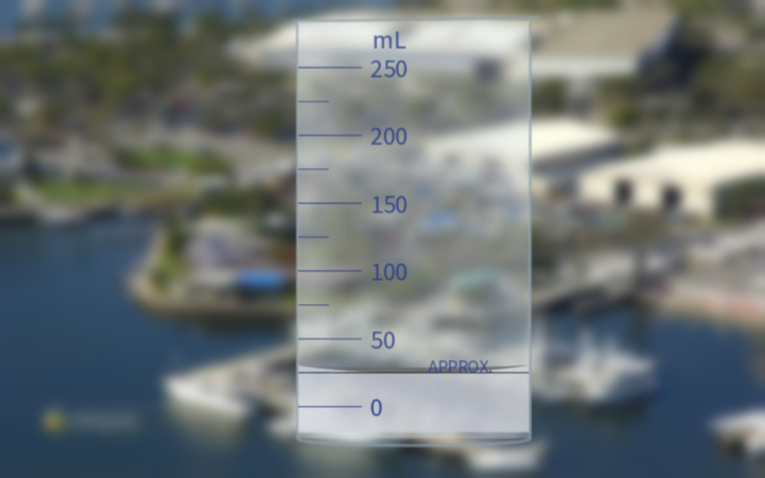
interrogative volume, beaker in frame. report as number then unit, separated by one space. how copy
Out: 25 mL
